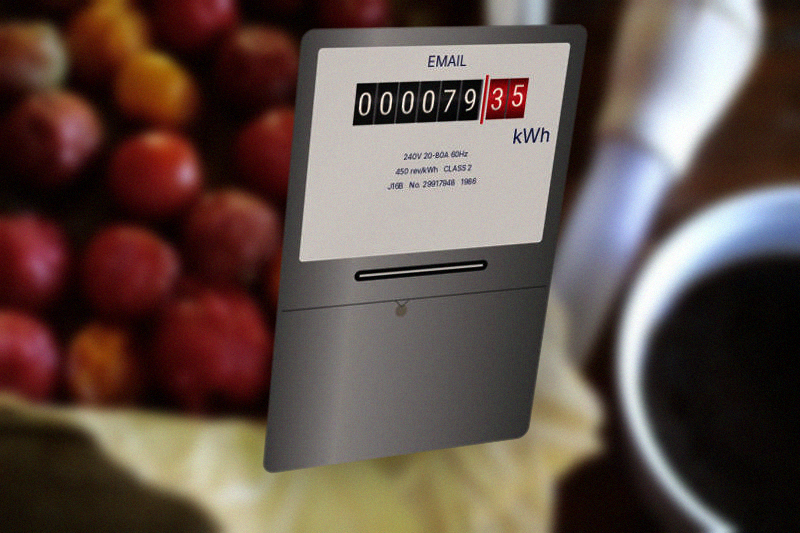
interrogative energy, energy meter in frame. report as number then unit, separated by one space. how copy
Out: 79.35 kWh
